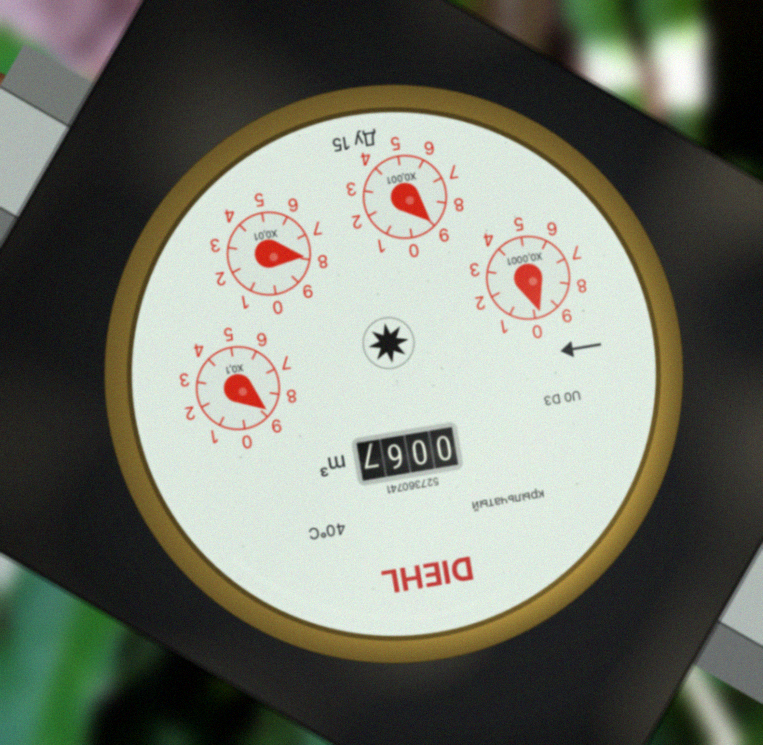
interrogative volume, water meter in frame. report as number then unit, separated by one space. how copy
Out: 66.8789 m³
